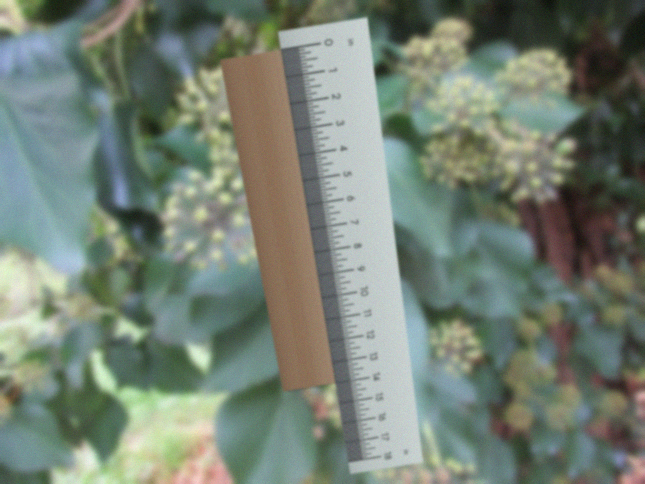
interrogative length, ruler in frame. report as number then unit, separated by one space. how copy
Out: 14 in
